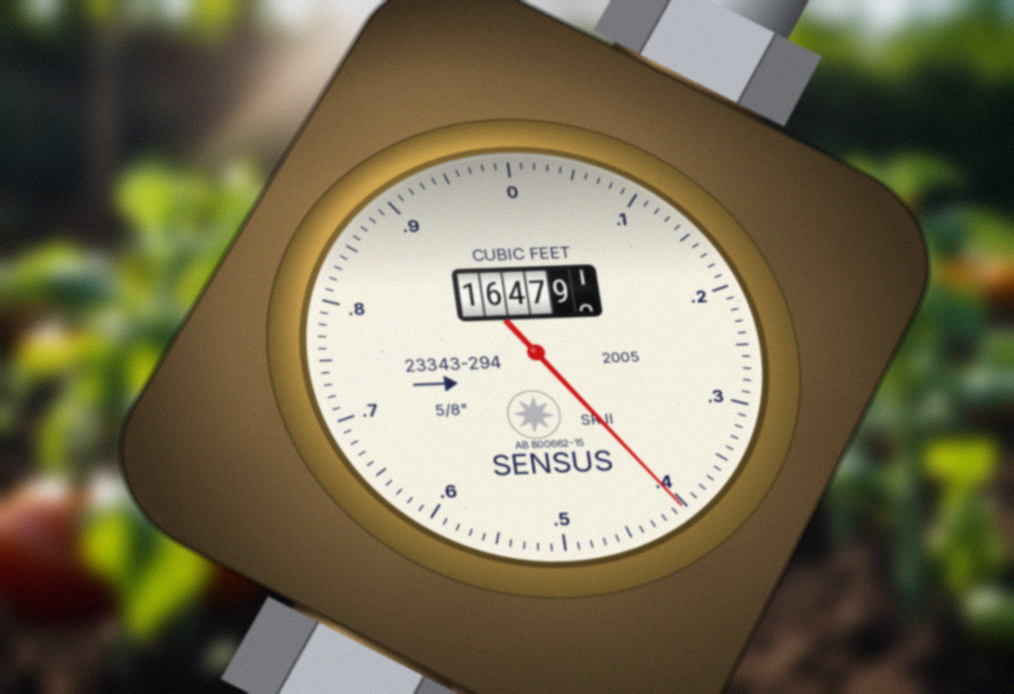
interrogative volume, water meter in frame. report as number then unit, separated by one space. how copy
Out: 164791.40 ft³
